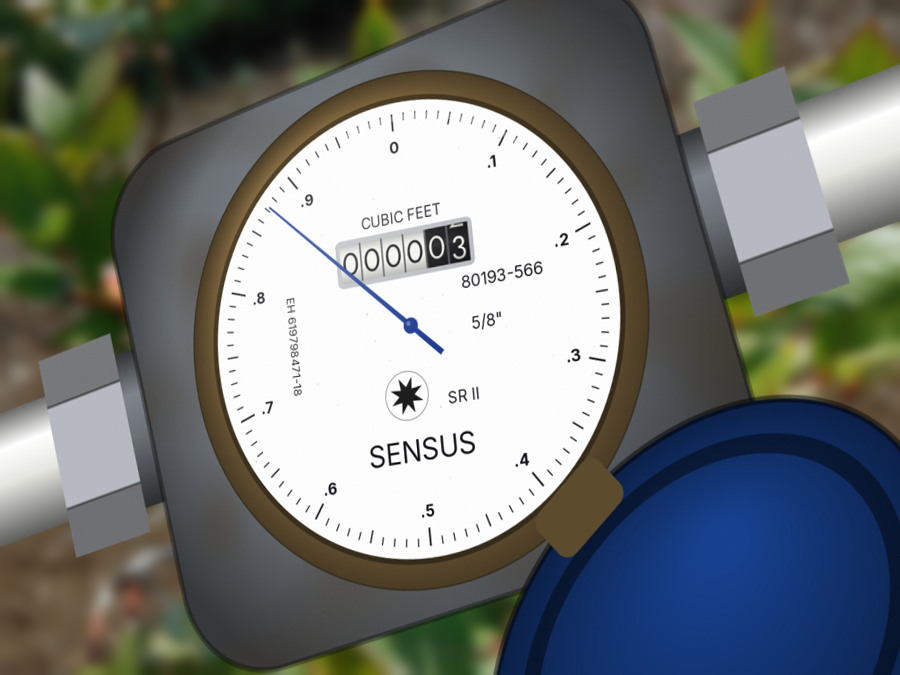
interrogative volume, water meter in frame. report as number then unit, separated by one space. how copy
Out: 2.87 ft³
